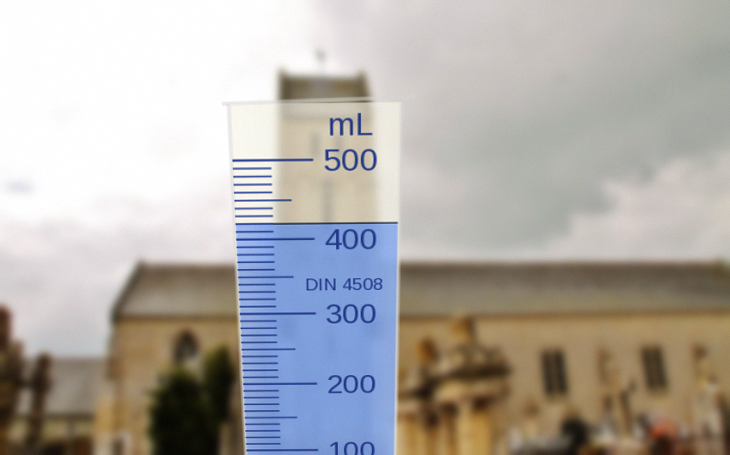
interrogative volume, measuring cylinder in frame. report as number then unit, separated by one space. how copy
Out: 420 mL
